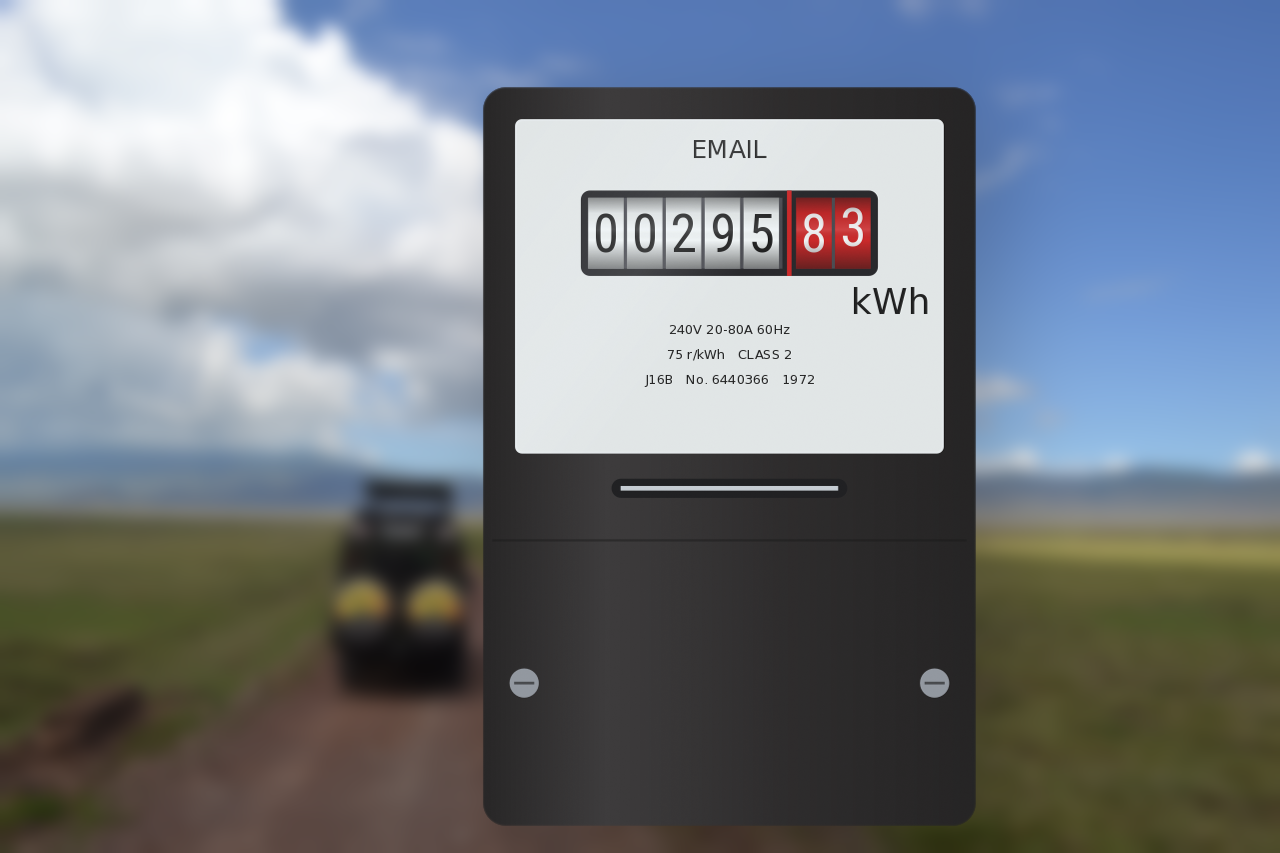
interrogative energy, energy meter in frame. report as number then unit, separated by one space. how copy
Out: 295.83 kWh
